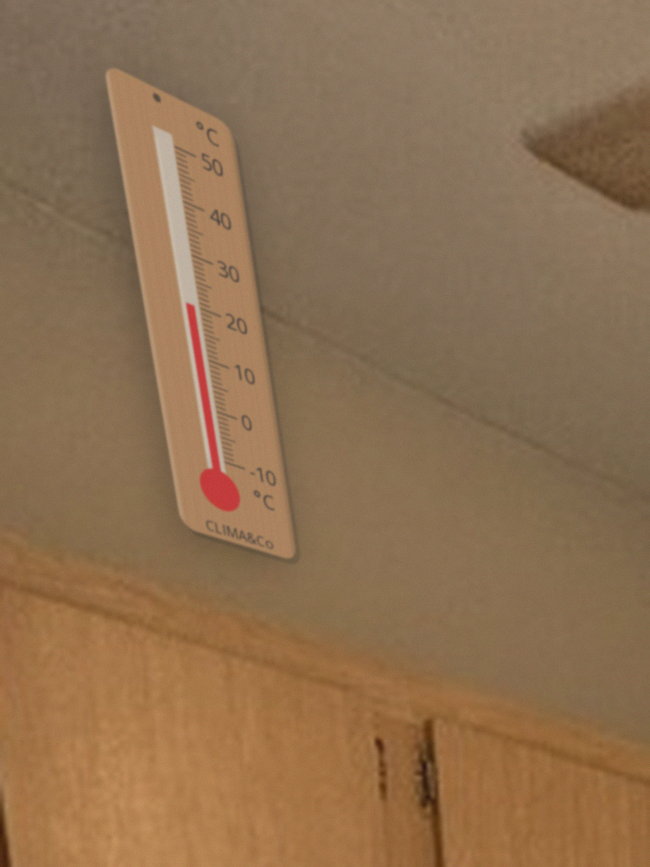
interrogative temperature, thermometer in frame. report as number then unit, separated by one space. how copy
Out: 20 °C
